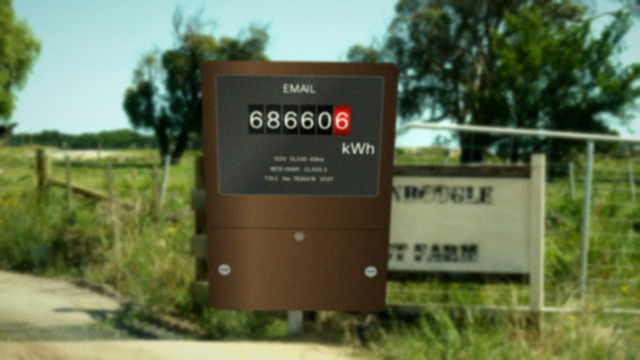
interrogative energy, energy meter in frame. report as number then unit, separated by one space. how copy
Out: 68660.6 kWh
